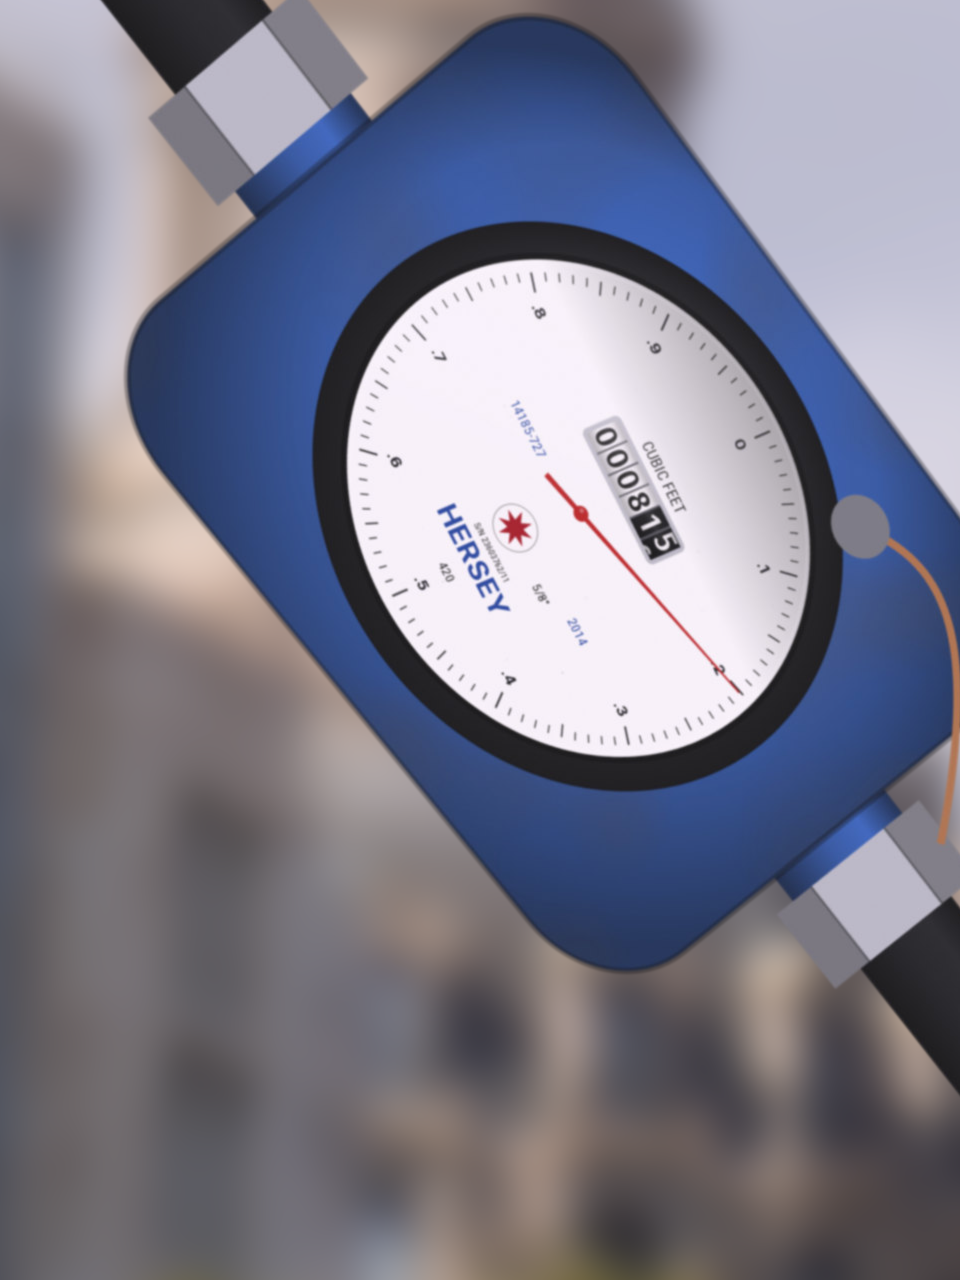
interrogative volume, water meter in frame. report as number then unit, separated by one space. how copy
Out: 815.20 ft³
